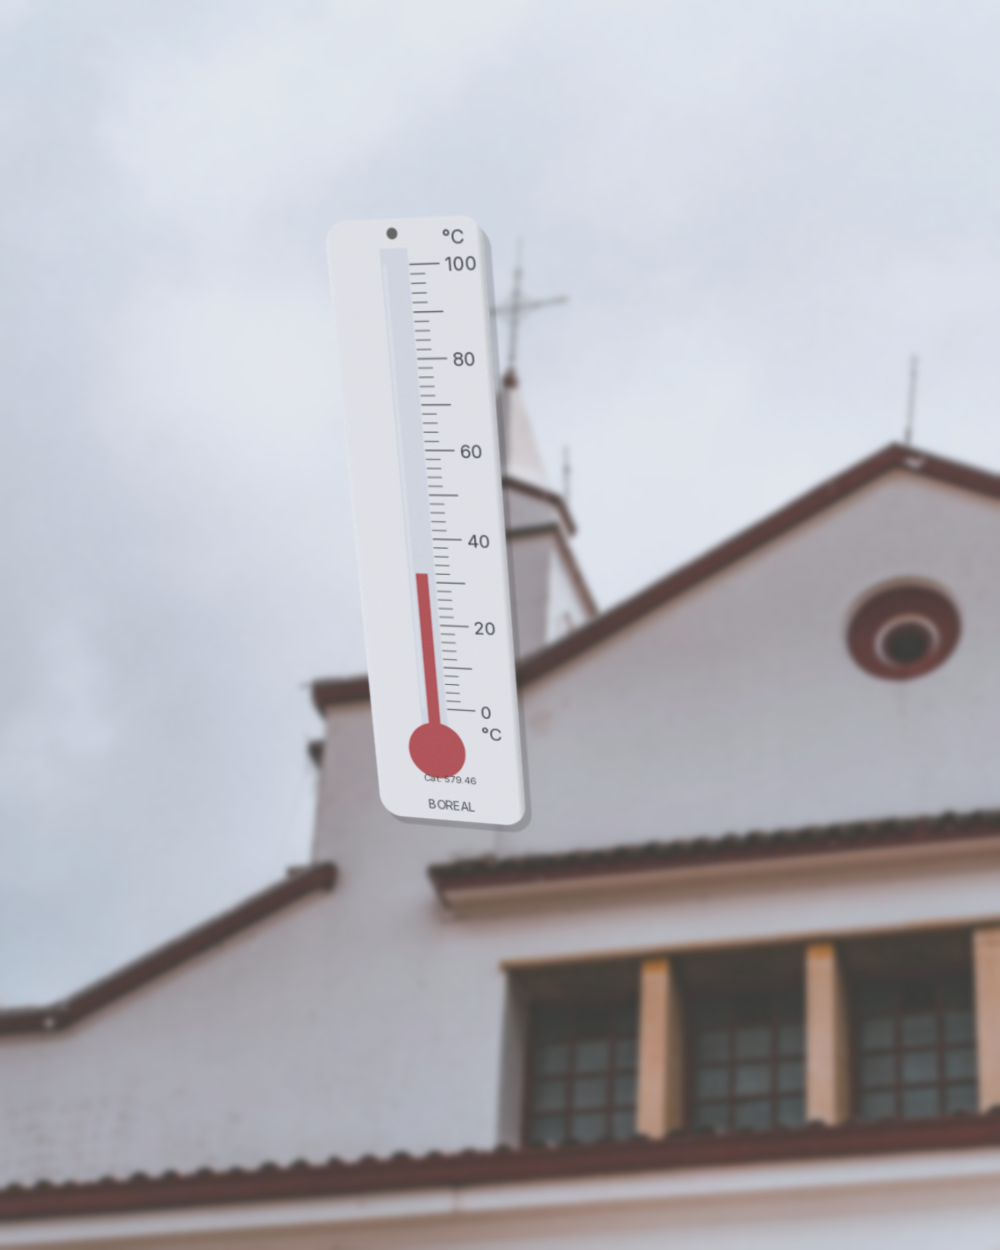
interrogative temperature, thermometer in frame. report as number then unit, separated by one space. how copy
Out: 32 °C
